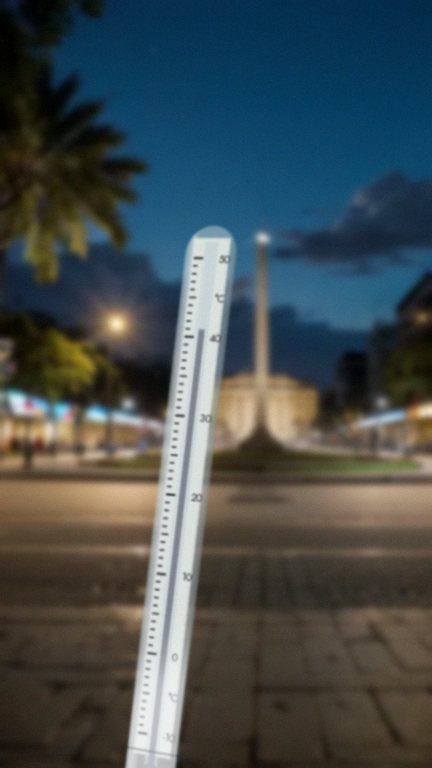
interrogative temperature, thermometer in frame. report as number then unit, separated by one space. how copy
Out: 41 °C
